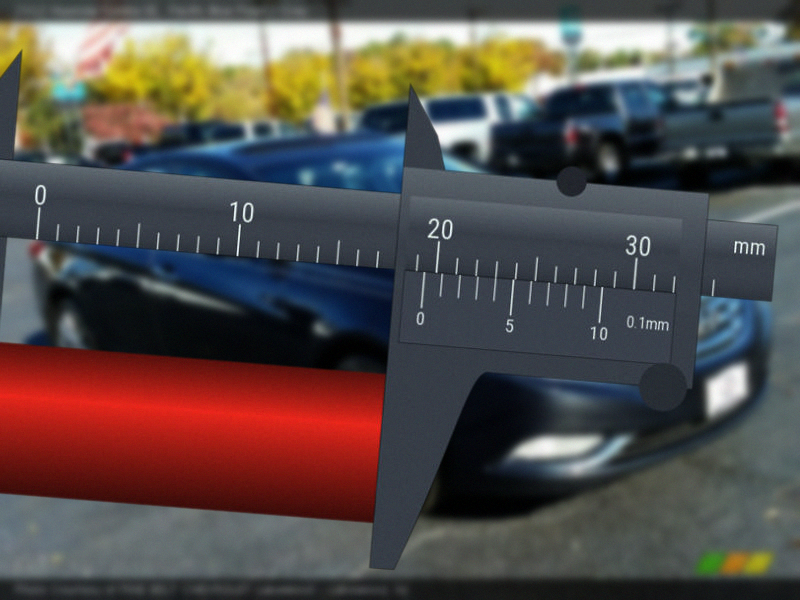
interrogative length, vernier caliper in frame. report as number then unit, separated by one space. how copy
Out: 19.4 mm
